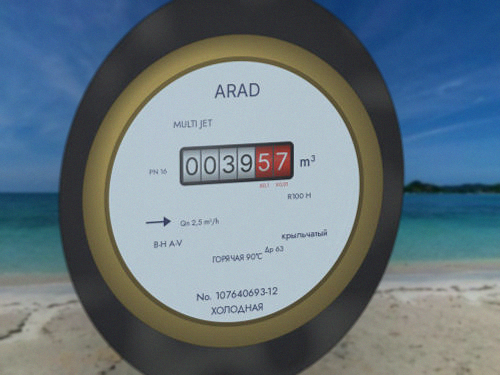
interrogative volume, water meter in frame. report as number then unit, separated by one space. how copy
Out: 39.57 m³
